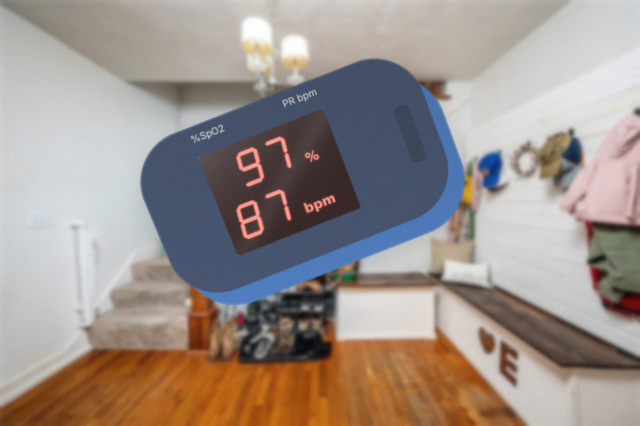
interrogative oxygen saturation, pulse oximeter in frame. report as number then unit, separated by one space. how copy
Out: 97 %
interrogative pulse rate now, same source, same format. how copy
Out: 87 bpm
